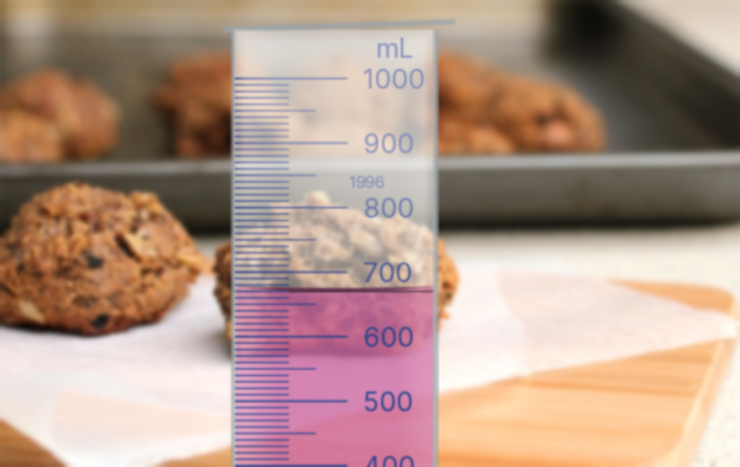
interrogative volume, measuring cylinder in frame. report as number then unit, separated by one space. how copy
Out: 670 mL
